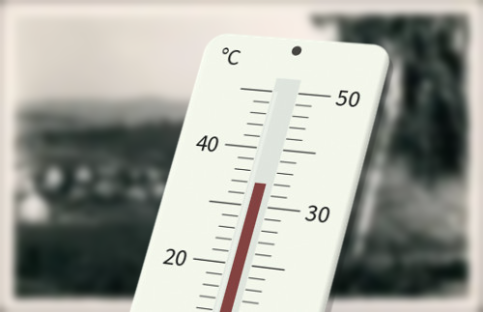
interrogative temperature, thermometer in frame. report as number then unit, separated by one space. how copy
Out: 34 °C
